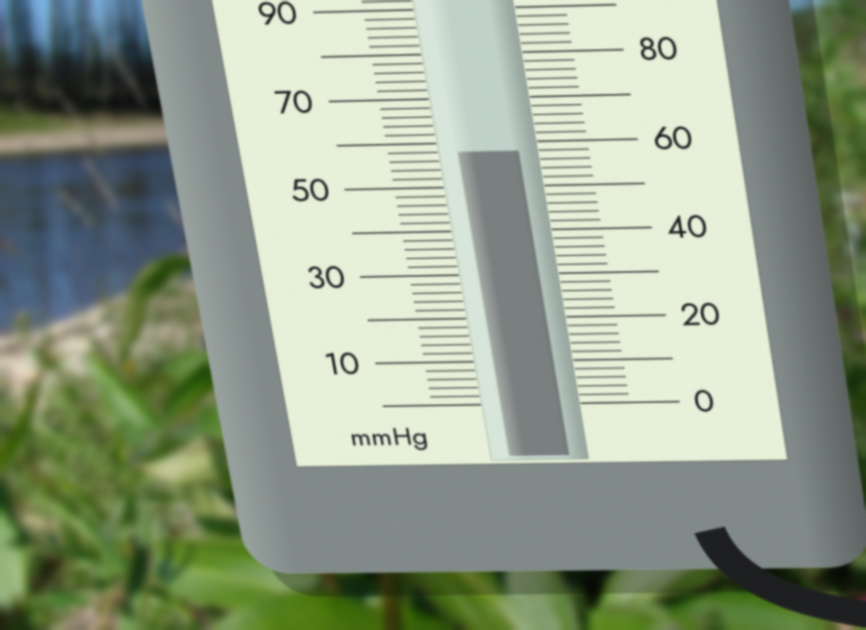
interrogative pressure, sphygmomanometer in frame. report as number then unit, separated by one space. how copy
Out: 58 mmHg
